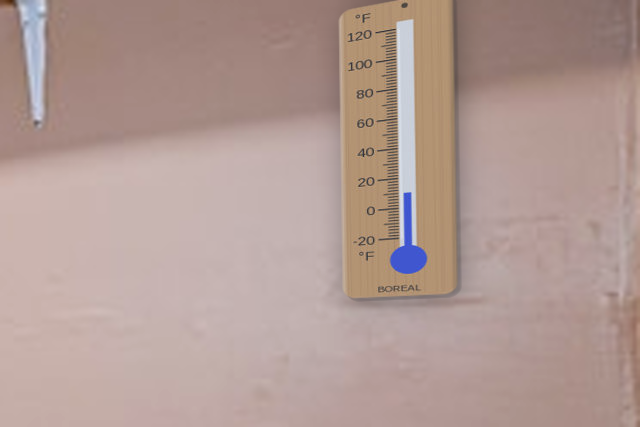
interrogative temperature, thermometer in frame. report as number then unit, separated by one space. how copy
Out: 10 °F
